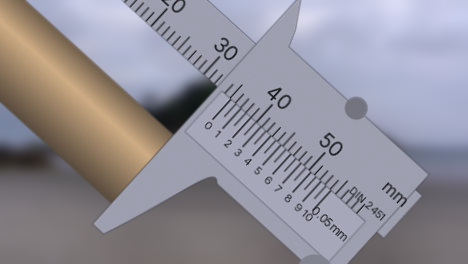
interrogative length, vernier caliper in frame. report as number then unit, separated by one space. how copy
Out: 35.2 mm
